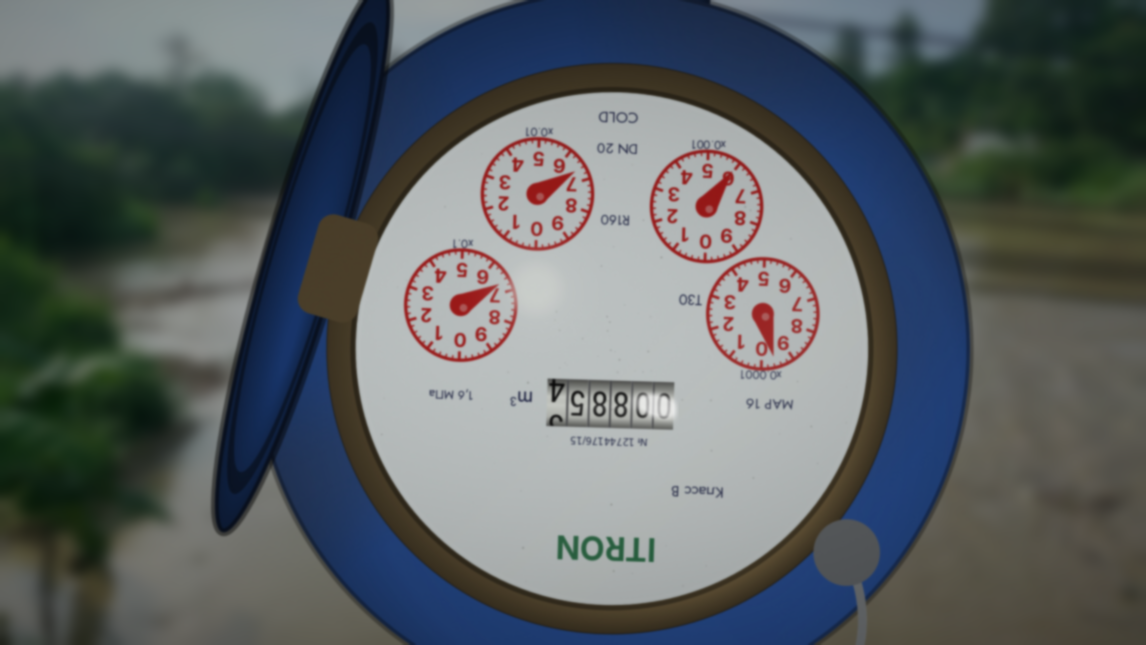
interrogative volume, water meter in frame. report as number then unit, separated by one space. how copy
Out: 8853.6659 m³
